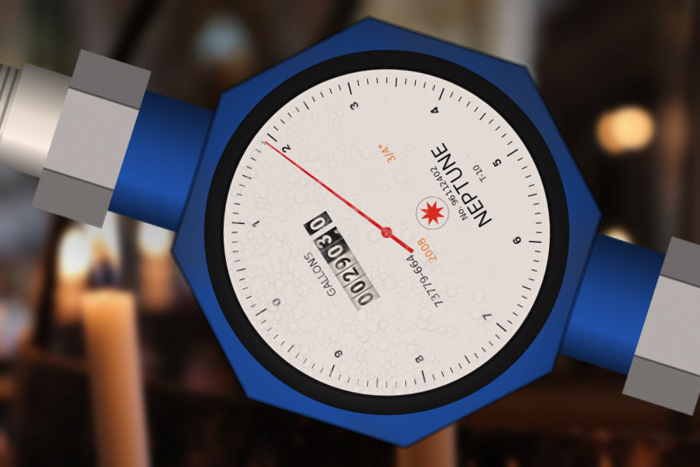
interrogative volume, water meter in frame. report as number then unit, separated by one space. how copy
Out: 29031.9 gal
